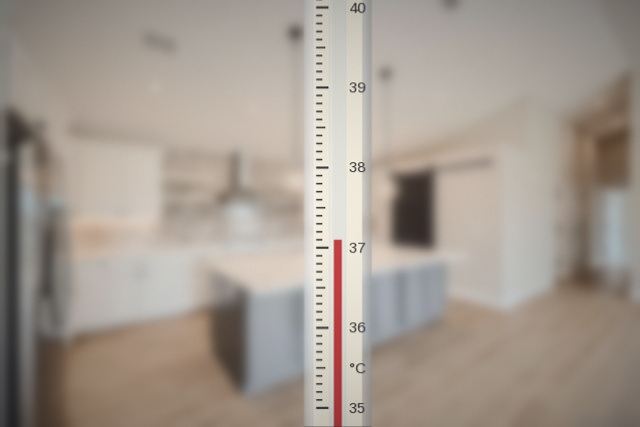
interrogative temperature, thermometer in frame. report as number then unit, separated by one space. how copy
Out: 37.1 °C
